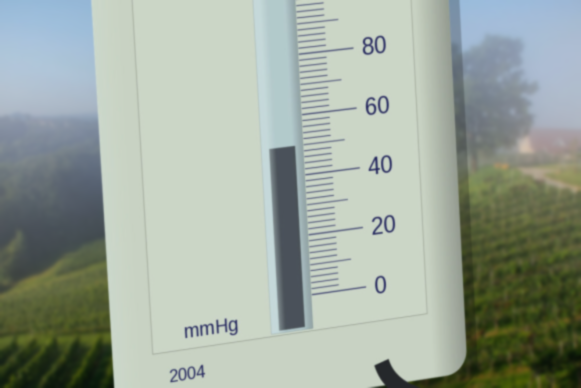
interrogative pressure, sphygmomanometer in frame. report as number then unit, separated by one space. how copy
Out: 50 mmHg
